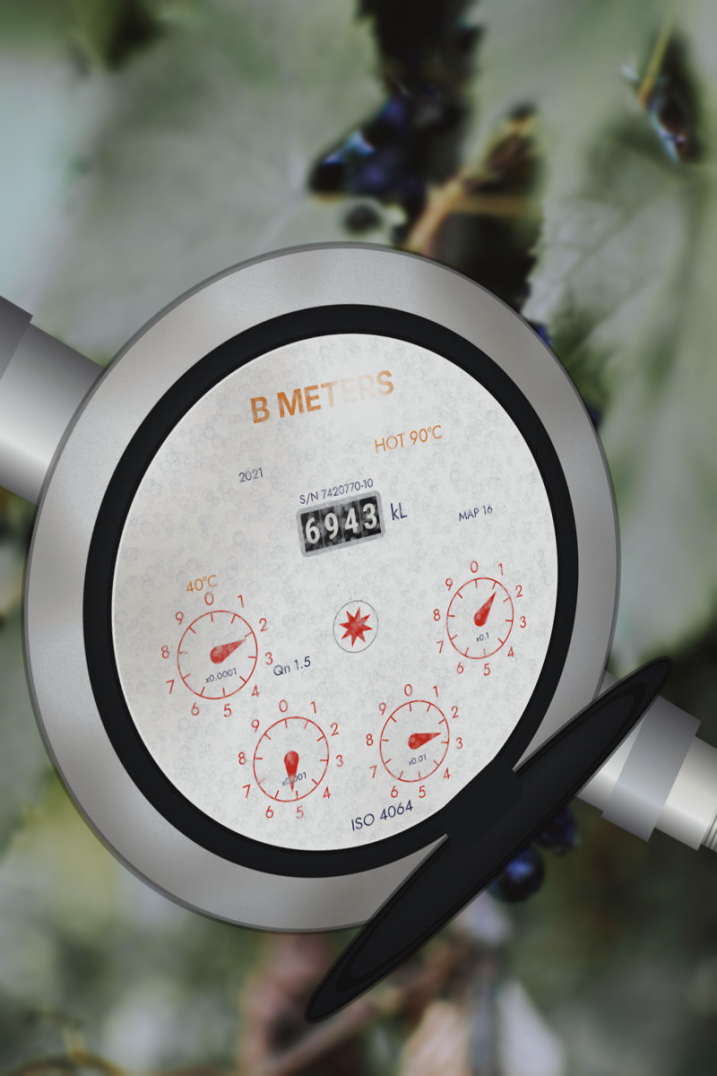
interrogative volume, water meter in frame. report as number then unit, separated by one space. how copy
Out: 6943.1252 kL
